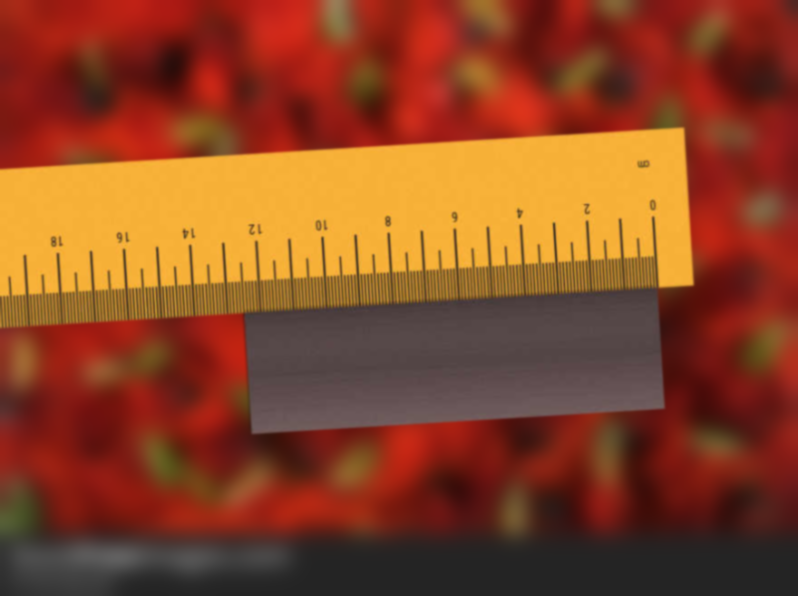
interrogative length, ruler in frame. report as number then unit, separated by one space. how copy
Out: 12.5 cm
